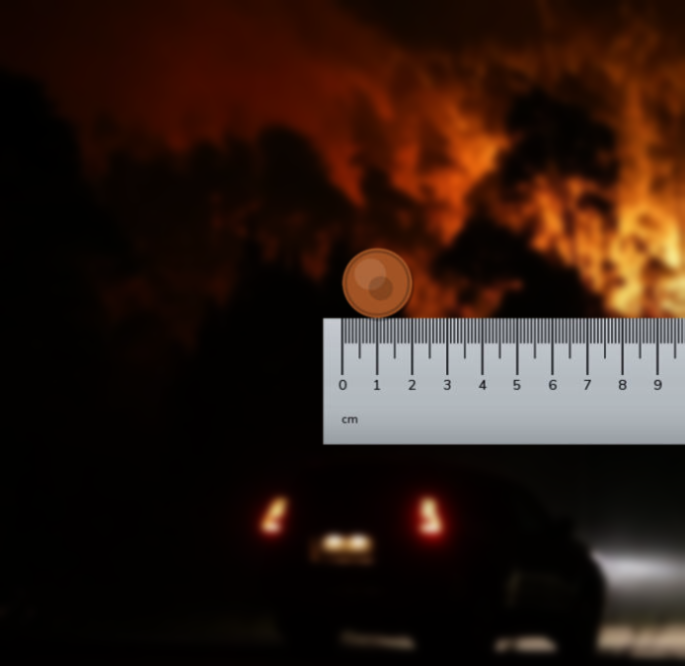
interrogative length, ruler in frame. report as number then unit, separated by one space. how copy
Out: 2 cm
